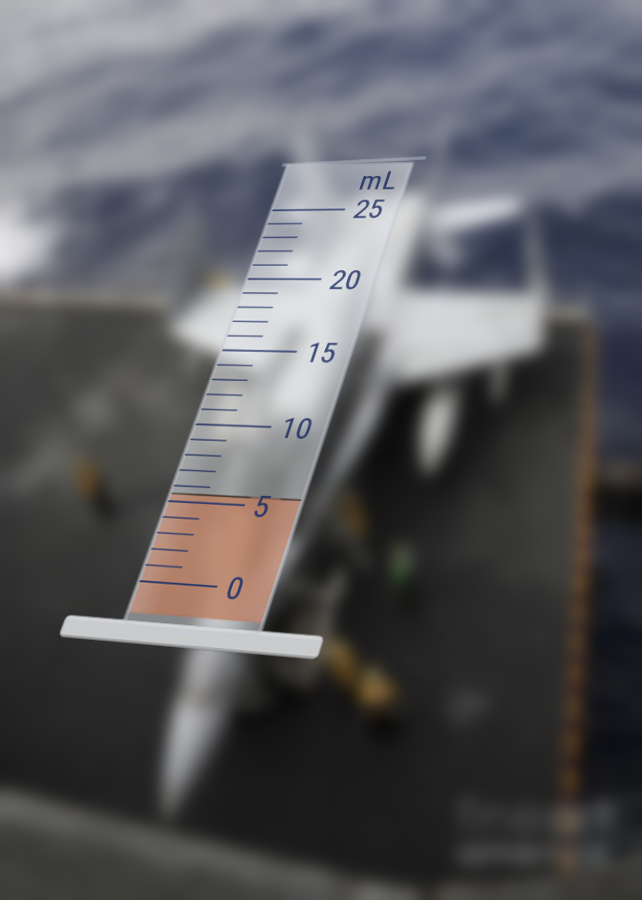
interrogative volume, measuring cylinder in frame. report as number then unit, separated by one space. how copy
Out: 5.5 mL
